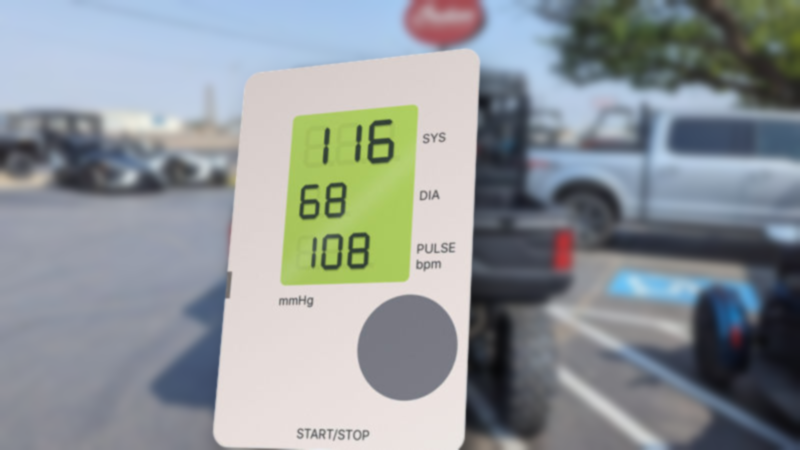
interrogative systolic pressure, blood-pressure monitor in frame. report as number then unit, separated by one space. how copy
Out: 116 mmHg
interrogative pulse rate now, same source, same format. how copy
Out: 108 bpm
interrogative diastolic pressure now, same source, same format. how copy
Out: 68 mmHg
